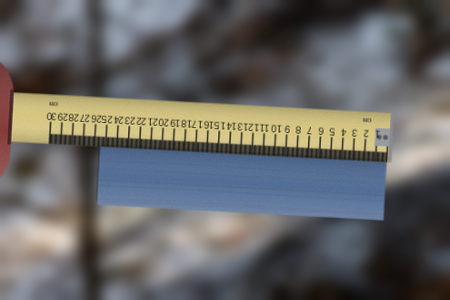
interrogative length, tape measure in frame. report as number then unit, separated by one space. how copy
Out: 25.5 cm
